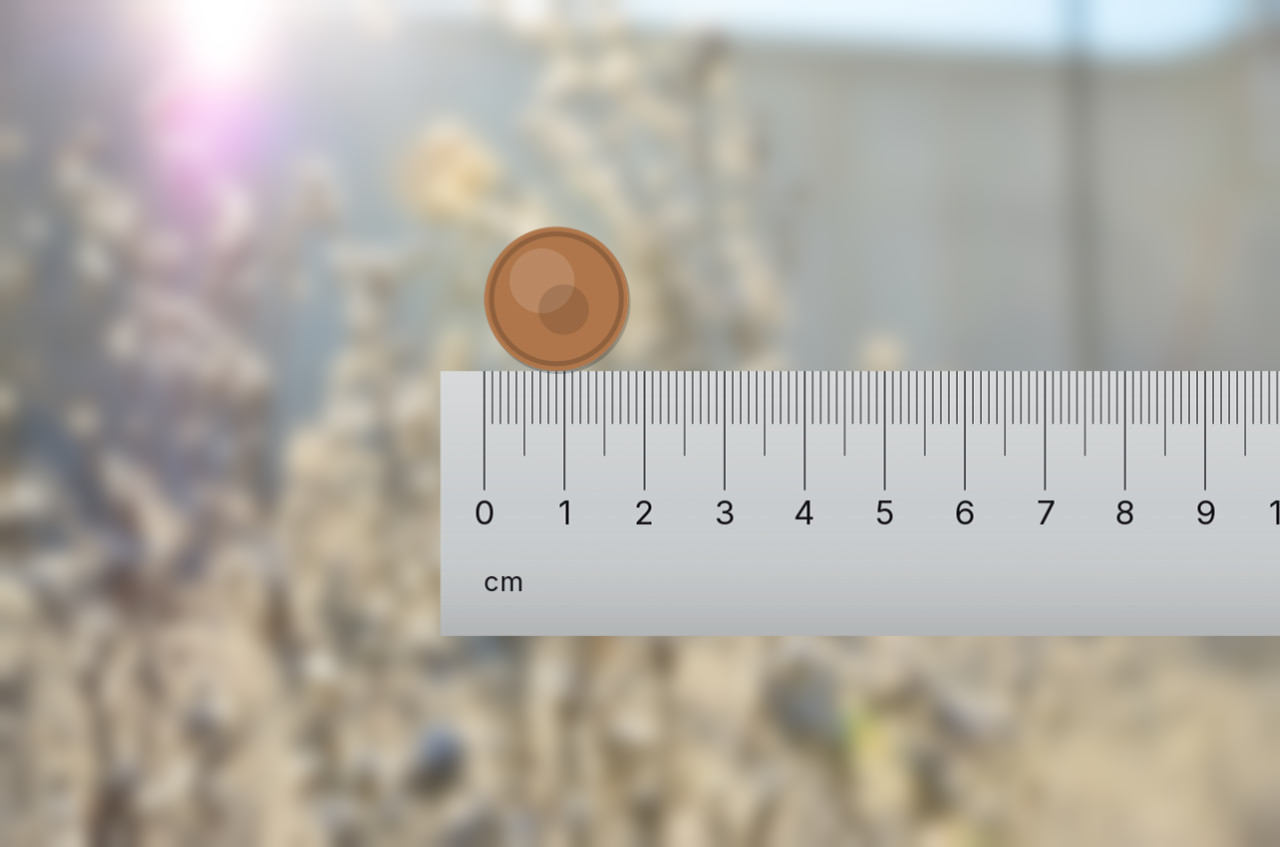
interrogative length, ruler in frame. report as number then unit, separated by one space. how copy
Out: 1.8 cm
